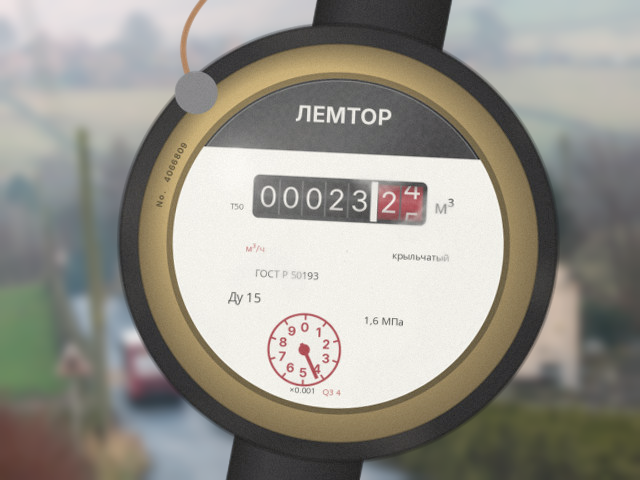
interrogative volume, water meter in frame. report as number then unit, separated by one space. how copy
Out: 23.244 m³
